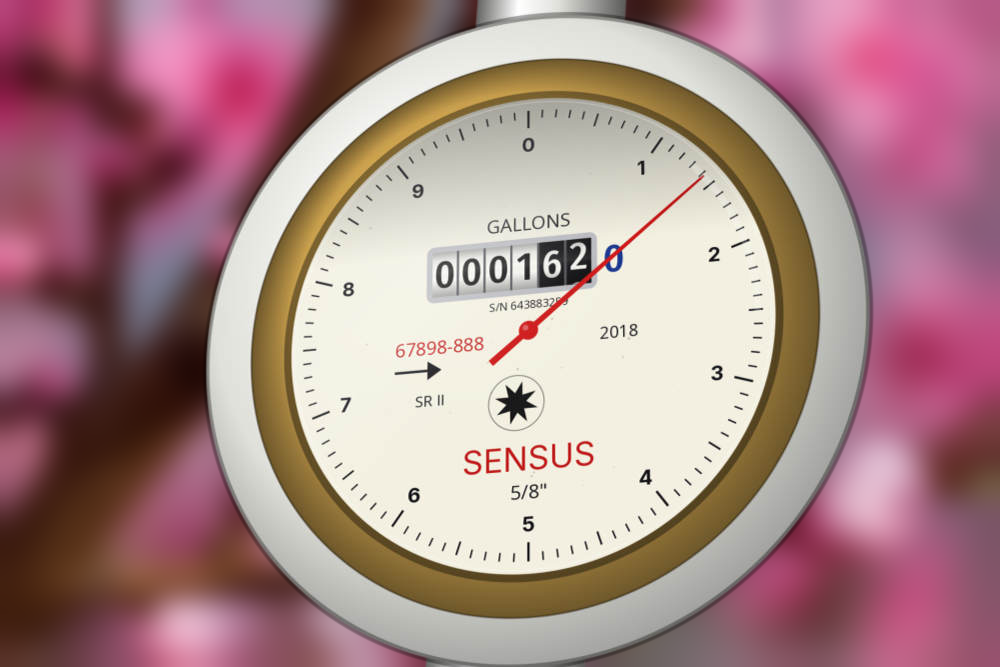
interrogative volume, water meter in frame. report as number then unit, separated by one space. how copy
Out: 1621.4 gal
